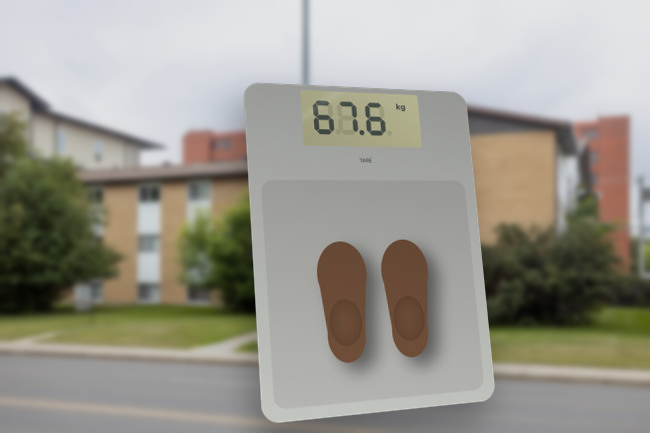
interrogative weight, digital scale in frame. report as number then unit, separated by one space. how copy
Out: 67.6 kg
